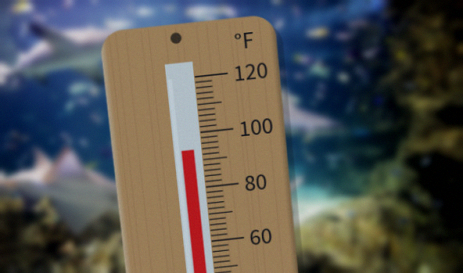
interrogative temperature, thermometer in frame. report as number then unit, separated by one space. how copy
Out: 94 °F
